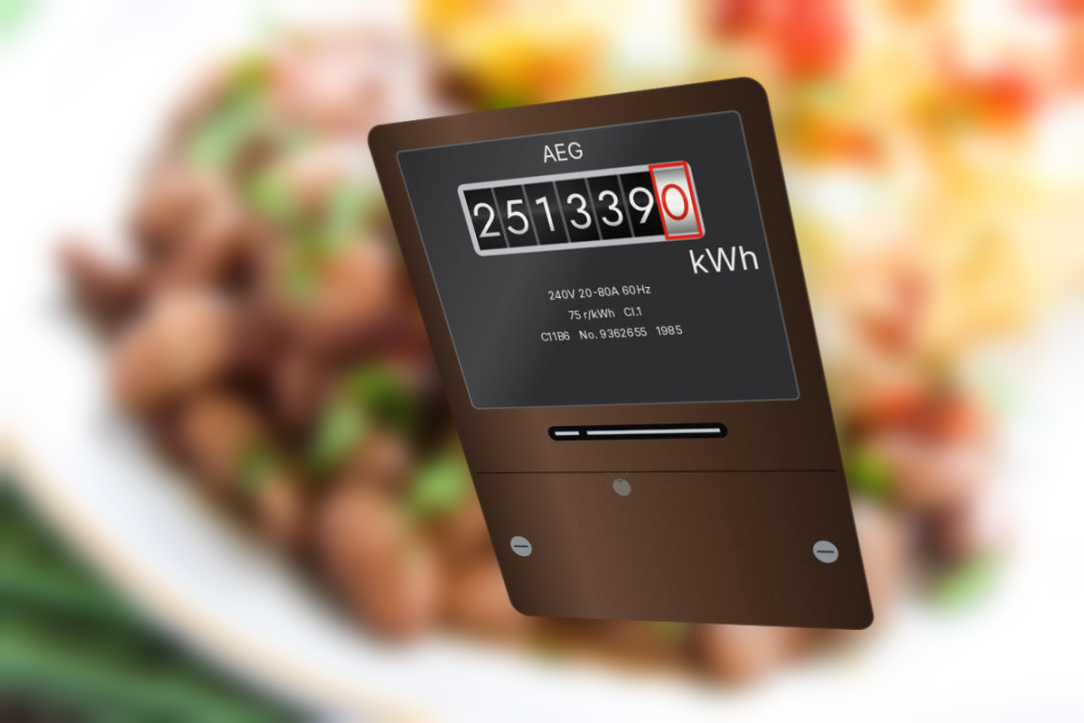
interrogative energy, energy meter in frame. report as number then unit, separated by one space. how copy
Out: 251339.0 kWh
